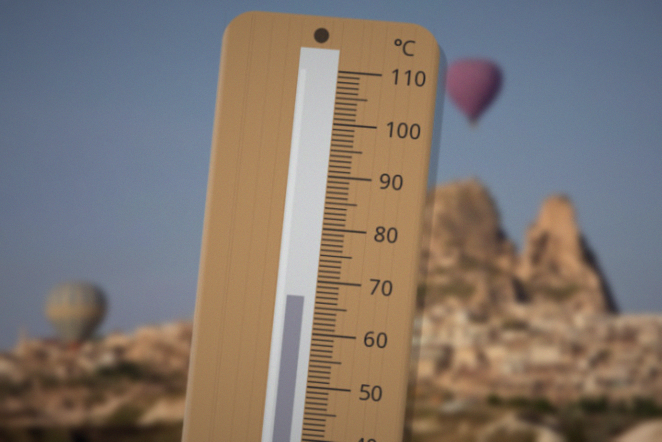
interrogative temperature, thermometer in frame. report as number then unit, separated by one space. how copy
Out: 67 °C
